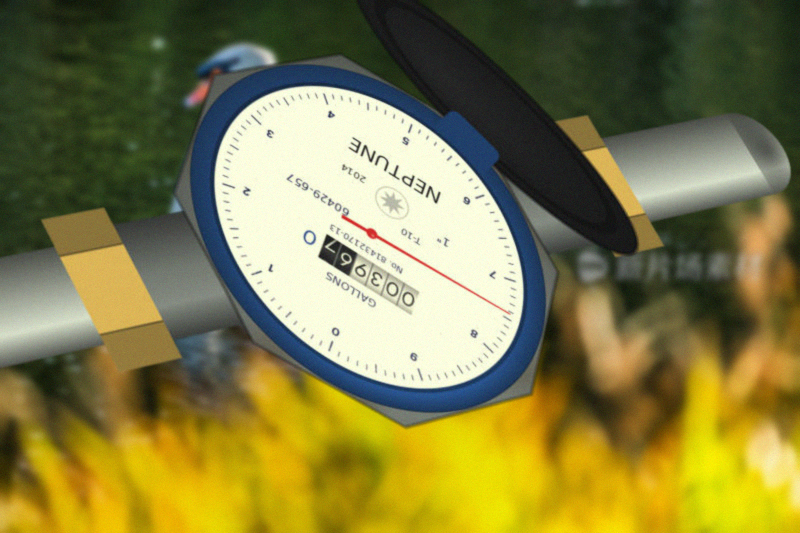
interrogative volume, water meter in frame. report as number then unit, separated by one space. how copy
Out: 39667.4 gal
